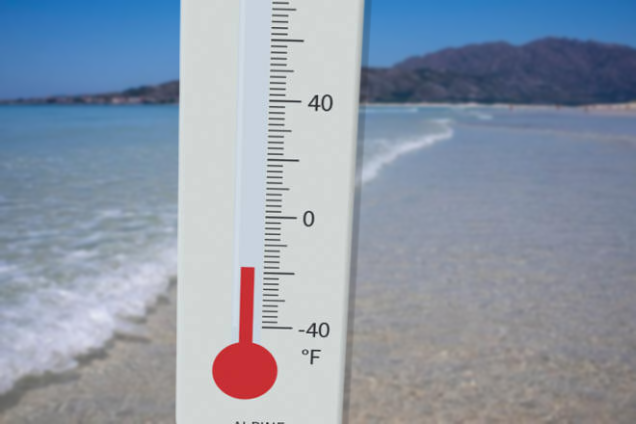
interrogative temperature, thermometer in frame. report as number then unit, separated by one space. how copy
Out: -18 °F
